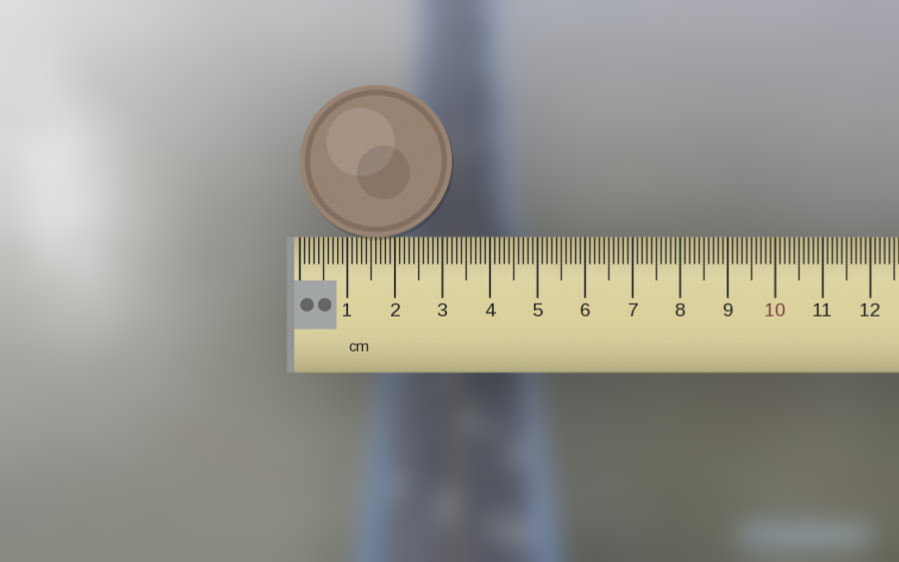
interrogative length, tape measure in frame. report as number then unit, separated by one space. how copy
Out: 3.2 cm
